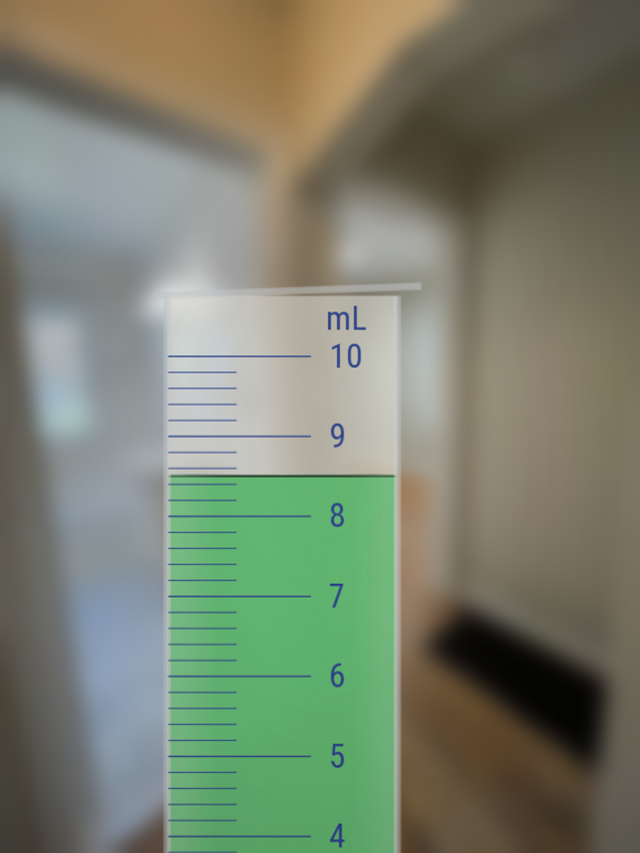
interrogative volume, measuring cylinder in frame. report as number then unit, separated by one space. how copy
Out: 8.5 mL
